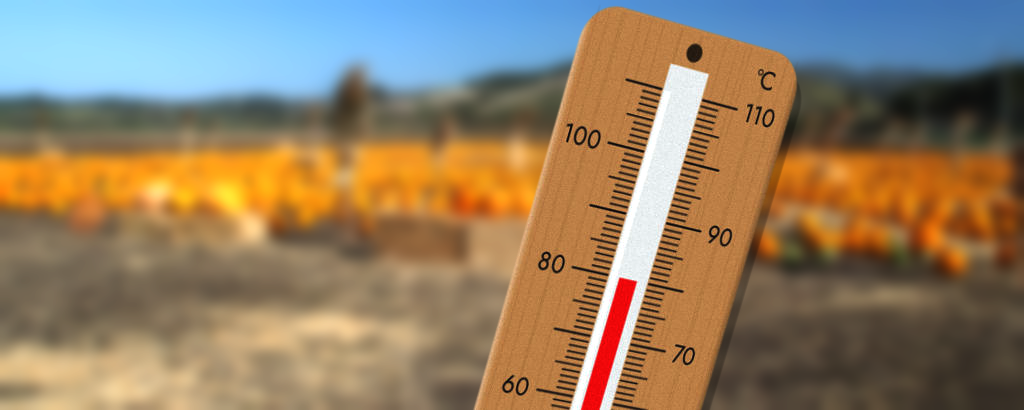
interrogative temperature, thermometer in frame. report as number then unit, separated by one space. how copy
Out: 80 °C
